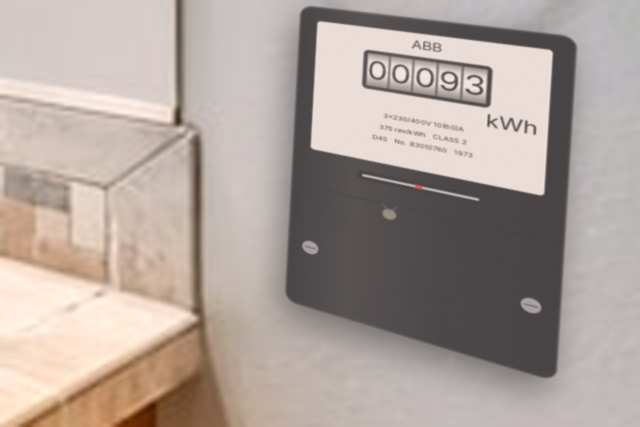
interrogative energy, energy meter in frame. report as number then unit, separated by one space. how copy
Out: 93 kWh
